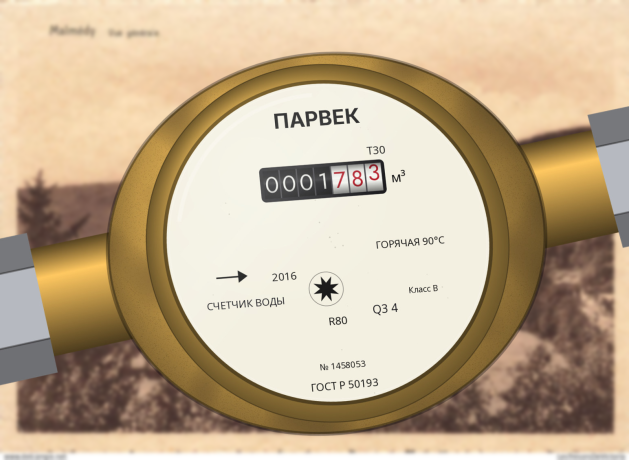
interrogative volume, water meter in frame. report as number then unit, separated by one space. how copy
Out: 1.783 m³
